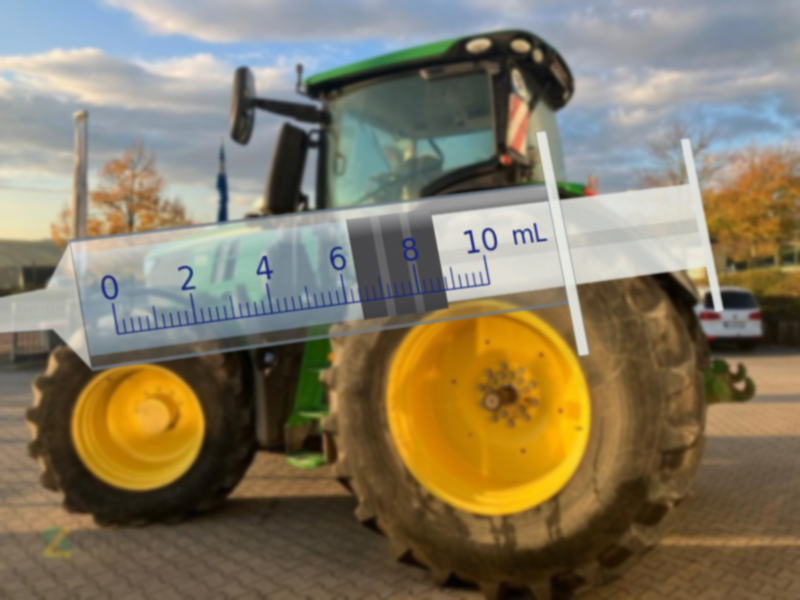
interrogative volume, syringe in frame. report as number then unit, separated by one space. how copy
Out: 6.4 mL
